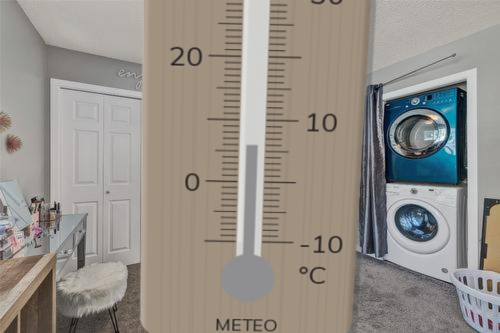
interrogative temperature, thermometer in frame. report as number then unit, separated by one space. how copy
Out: 6 °C
